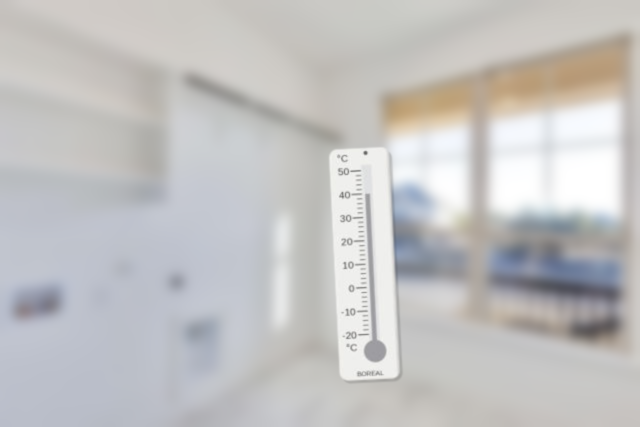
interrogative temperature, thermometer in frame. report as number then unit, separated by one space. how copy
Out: 40 °C
